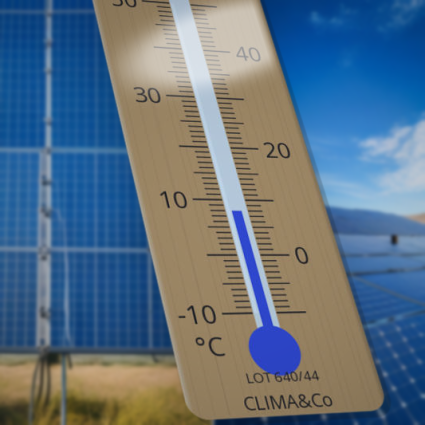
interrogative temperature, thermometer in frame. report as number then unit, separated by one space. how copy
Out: 8 °C
